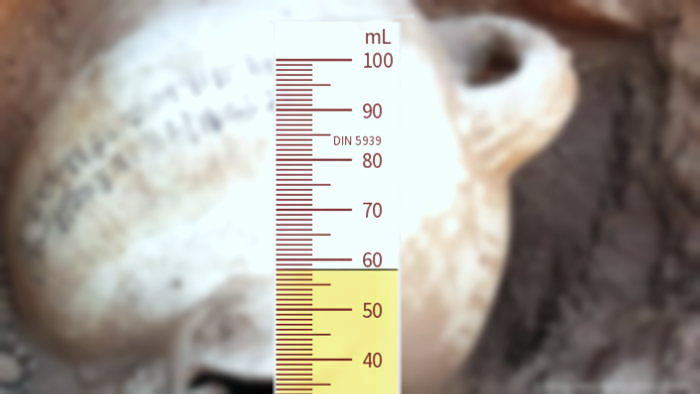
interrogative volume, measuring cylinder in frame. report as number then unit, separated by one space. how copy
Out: 58 mL
